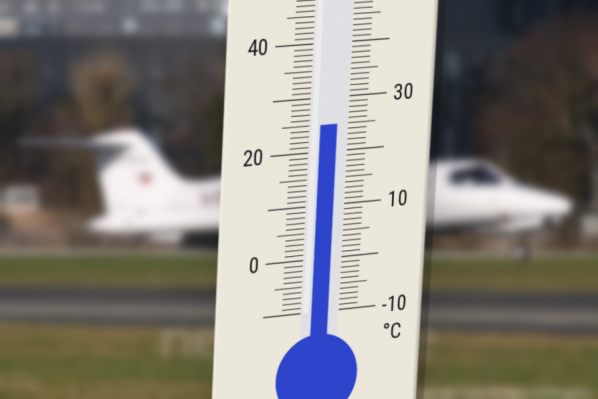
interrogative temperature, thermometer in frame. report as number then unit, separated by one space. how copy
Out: 25 °C
